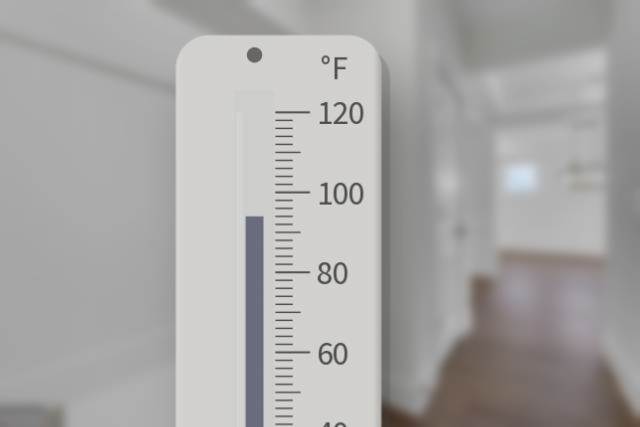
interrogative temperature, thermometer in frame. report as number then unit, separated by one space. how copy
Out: 94 °F
